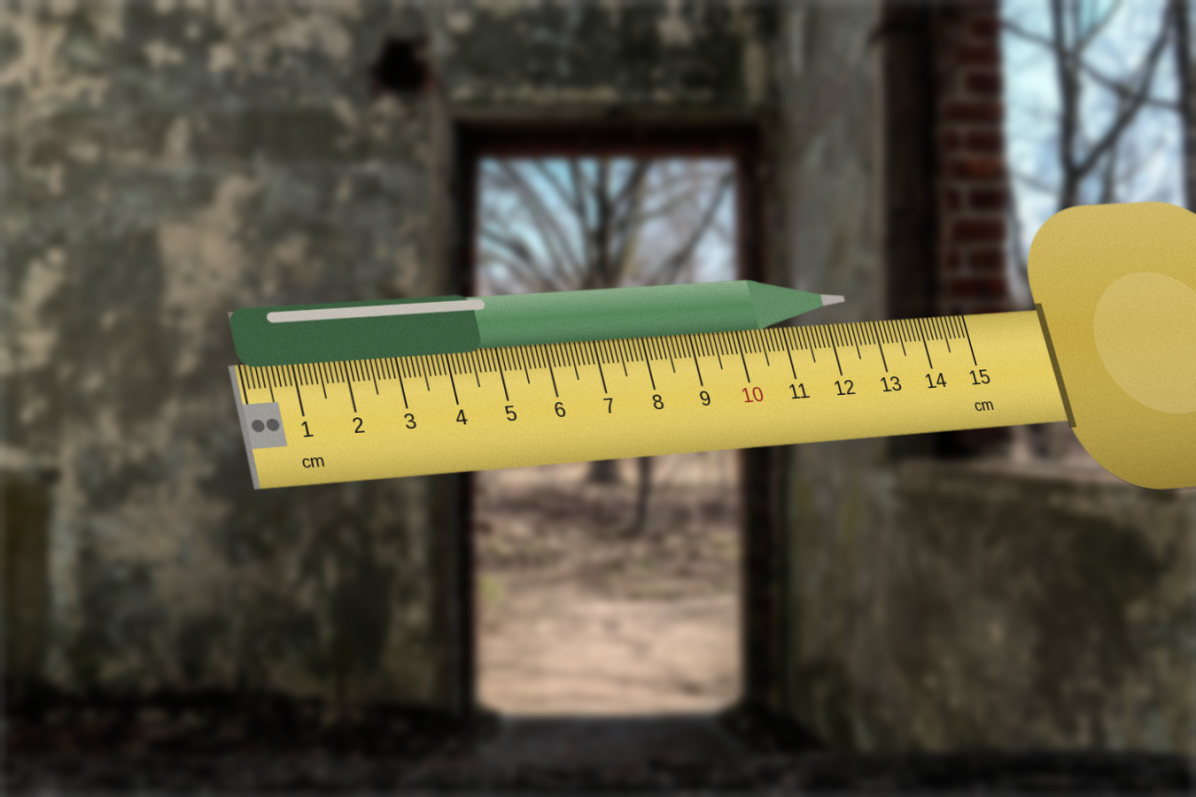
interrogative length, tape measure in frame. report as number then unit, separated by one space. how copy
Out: 12.5 cm
